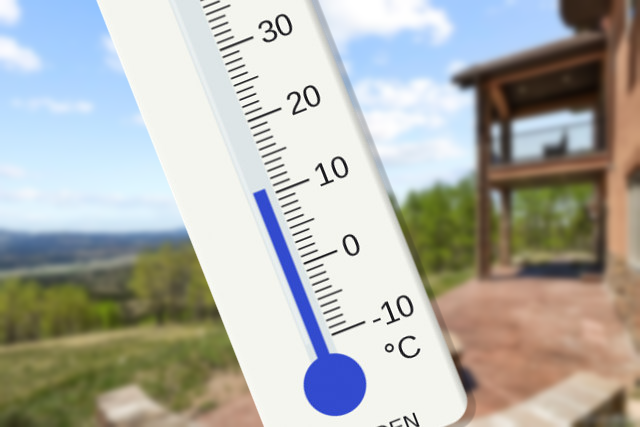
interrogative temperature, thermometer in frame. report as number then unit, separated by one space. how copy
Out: 11 °C
